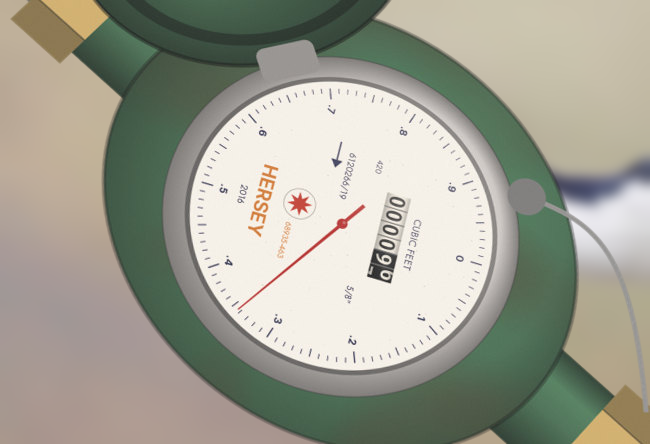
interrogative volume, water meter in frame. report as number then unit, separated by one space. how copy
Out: 96.34 ft³
